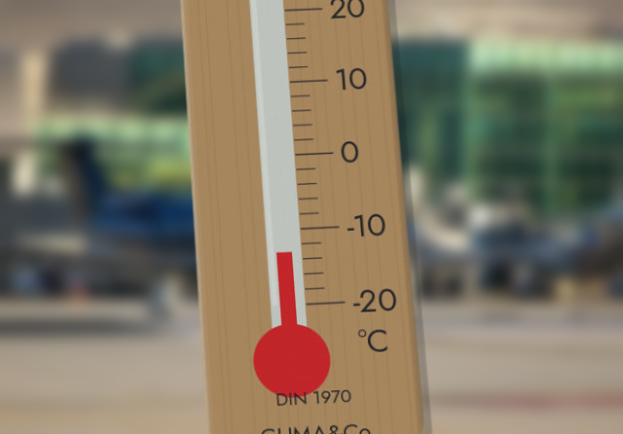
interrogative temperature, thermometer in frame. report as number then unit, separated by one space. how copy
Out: -13 °C
